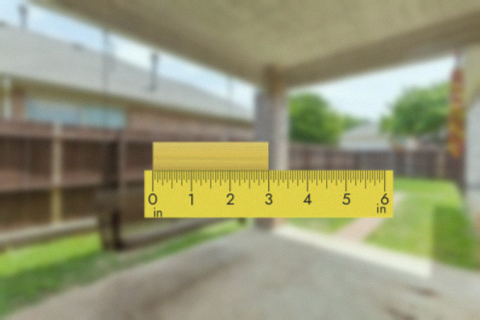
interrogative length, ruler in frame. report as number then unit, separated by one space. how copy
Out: 3 in
